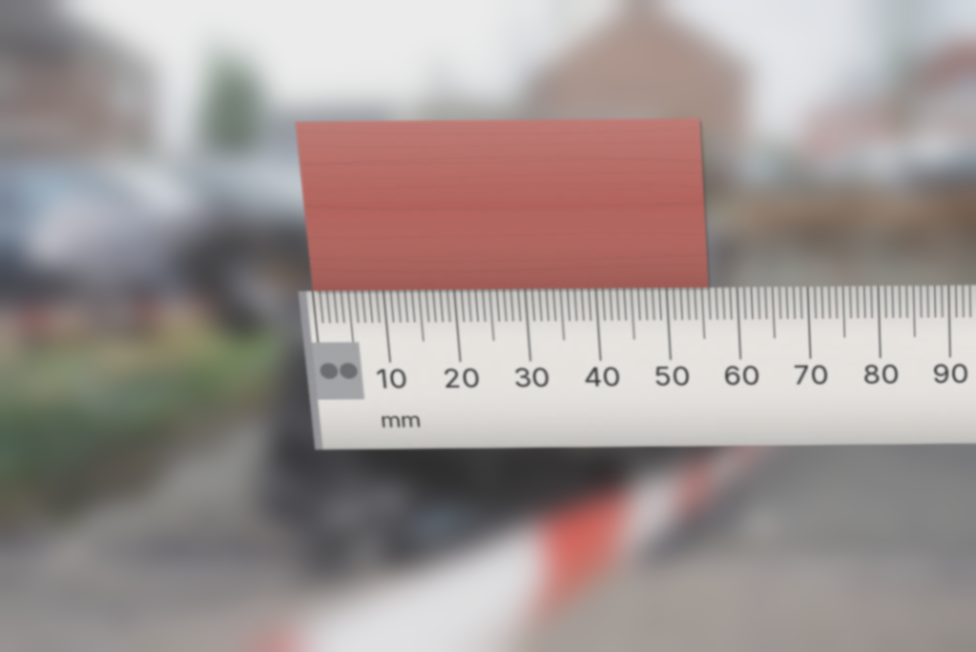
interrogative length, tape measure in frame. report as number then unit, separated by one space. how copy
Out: 56 mm
